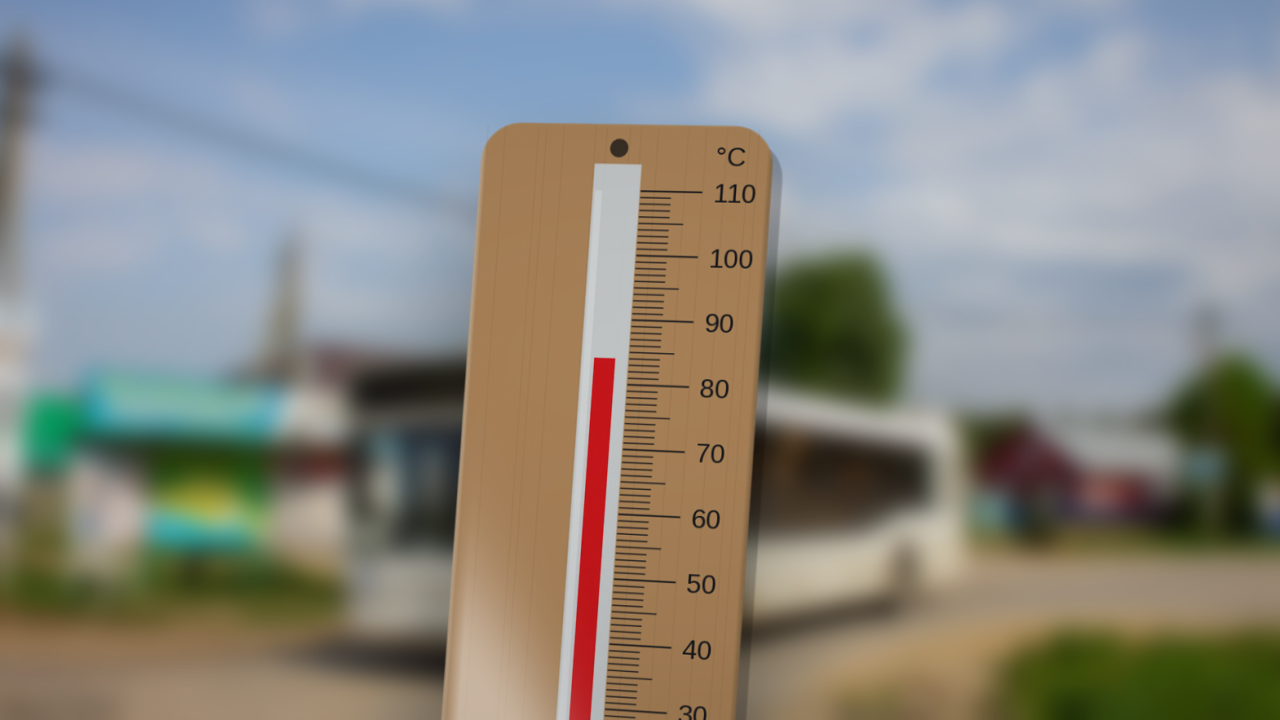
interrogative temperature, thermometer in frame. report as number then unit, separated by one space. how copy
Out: 84 °C
